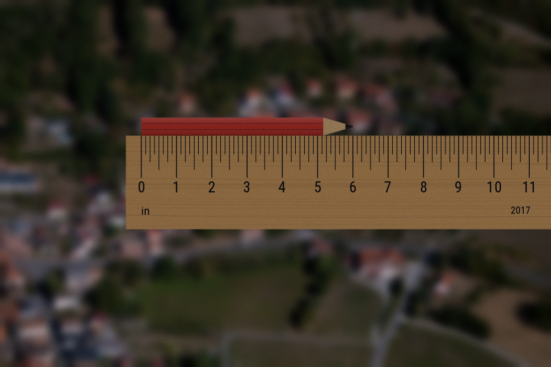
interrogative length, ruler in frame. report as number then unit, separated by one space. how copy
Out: 6 in
